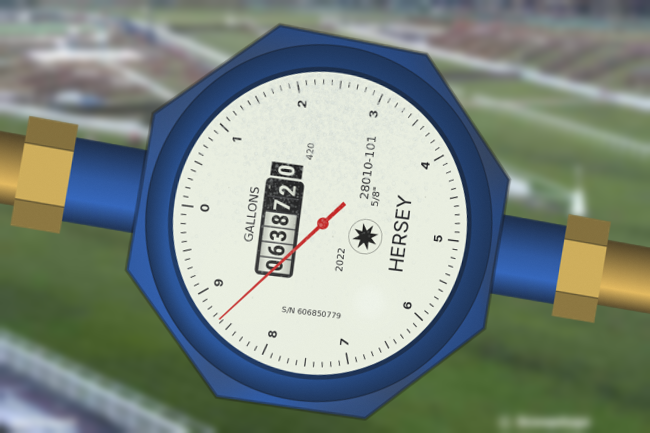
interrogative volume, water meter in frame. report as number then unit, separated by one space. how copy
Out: 638718.6 gal
